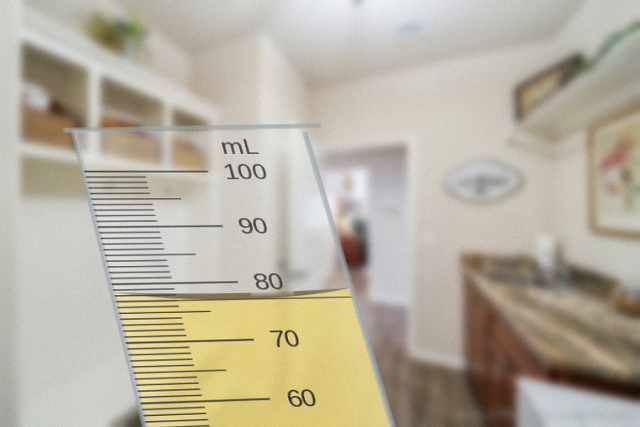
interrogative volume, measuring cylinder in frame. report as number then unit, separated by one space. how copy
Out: 77 mL
